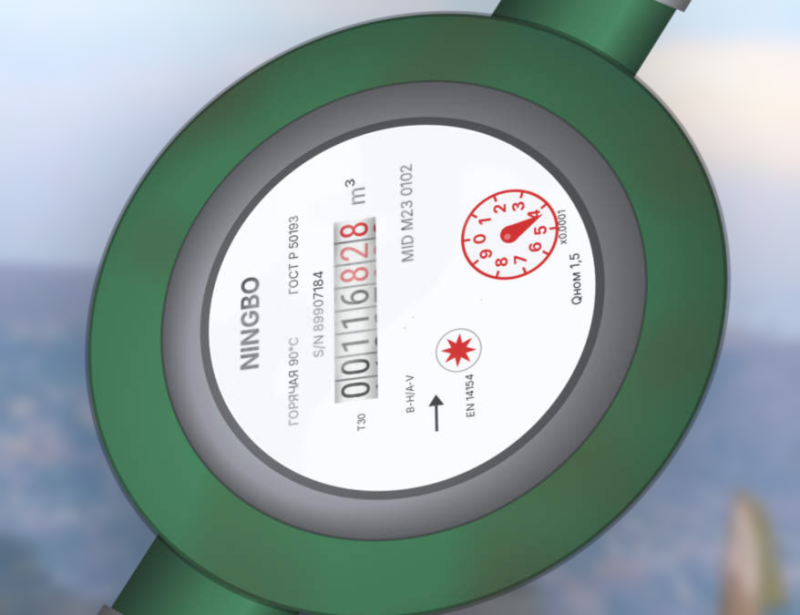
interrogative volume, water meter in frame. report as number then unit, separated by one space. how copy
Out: 116.8284 m³
